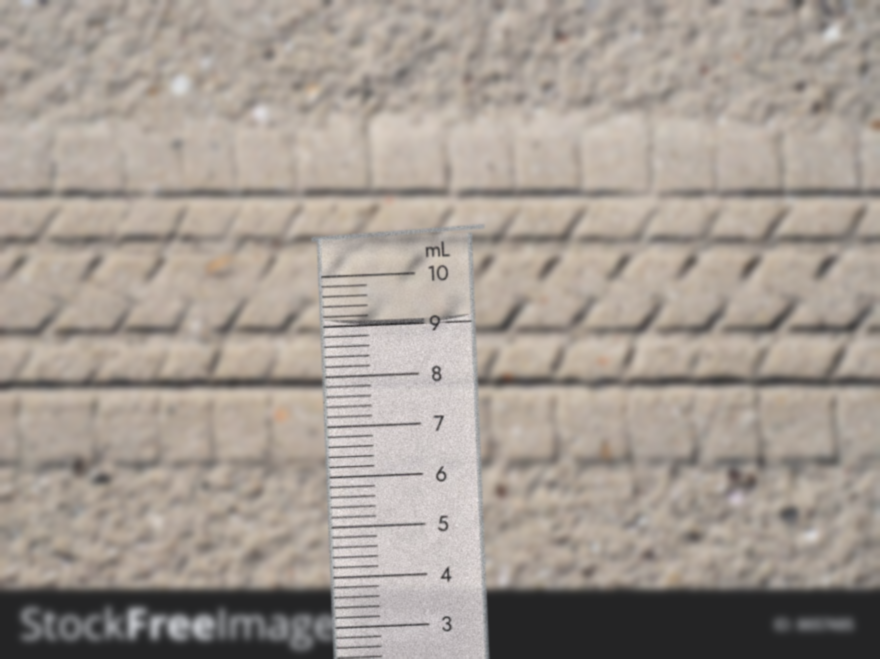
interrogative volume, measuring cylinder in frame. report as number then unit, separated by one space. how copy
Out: 9 mL
